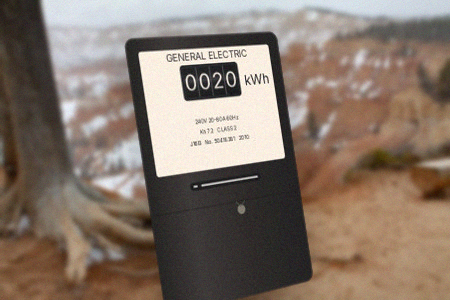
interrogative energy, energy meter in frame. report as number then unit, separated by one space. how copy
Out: 20 kWh
